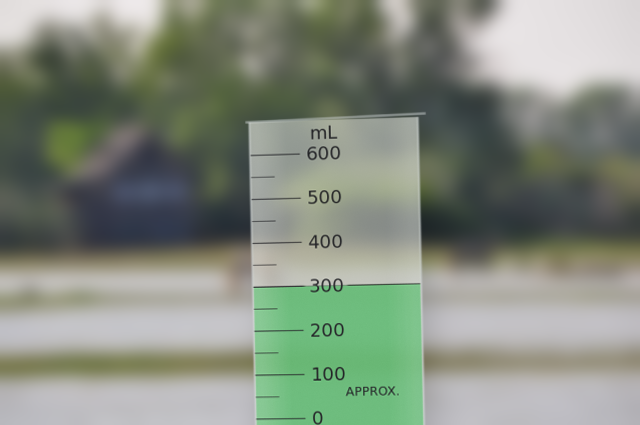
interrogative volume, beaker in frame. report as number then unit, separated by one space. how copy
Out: 300 mL
